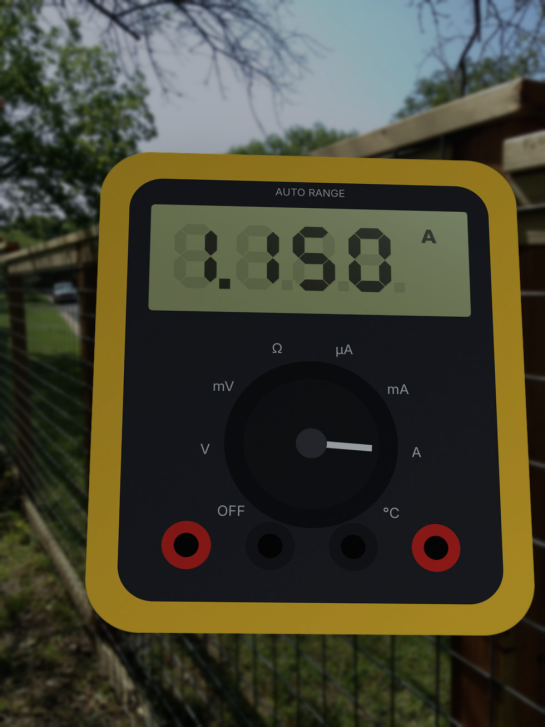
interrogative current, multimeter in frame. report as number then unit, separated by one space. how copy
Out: 1.150 A
